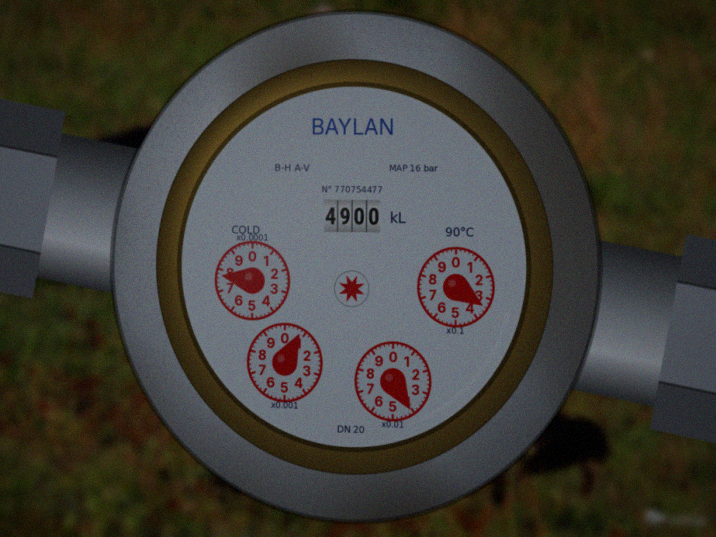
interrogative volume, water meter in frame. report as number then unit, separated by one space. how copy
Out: 4900.3407 kL
